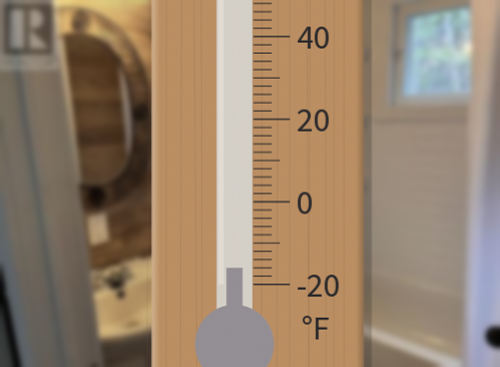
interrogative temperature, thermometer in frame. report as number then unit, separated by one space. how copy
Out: -16 °F
